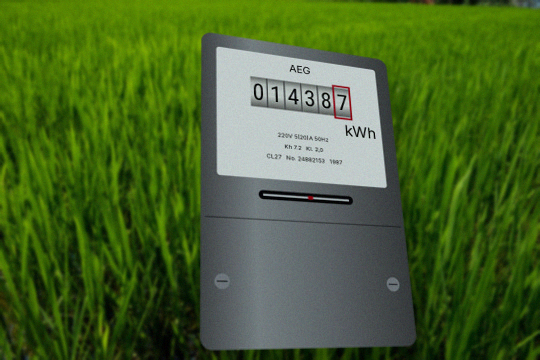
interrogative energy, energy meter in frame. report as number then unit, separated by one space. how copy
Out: 1438.7 kWh
